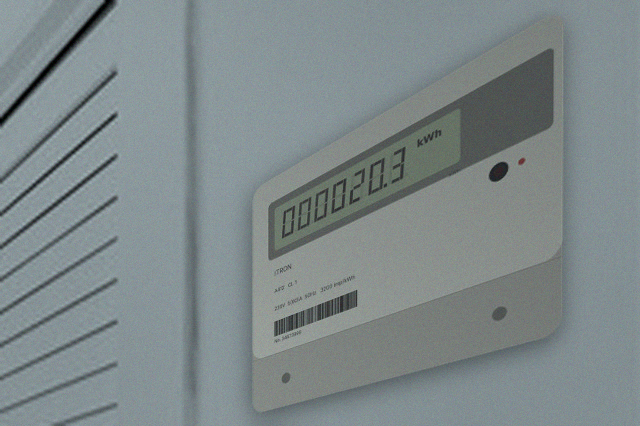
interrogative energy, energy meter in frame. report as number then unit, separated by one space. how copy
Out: 20.3 kWh
